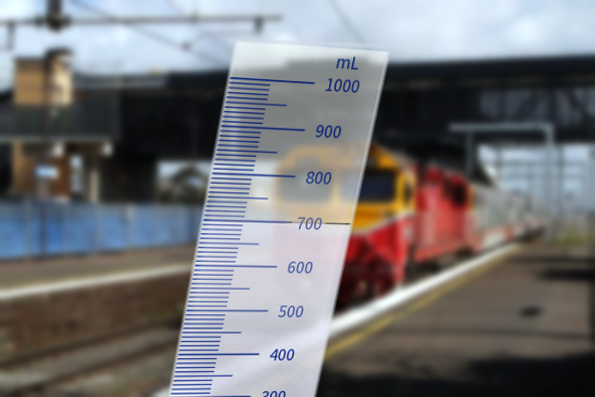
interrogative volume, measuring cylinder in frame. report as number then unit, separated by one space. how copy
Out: 700 mL
